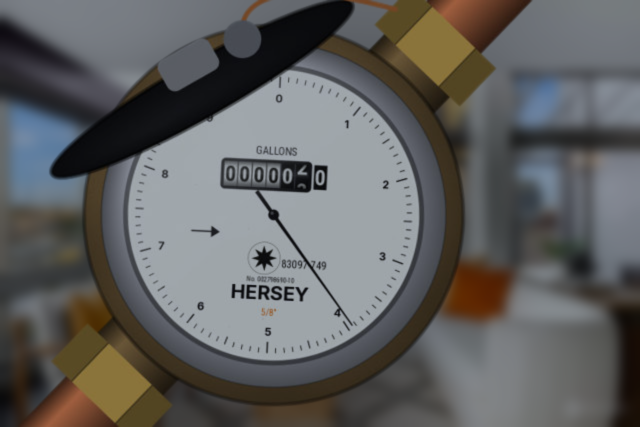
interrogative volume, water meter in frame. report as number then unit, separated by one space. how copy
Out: 23.9 gal
